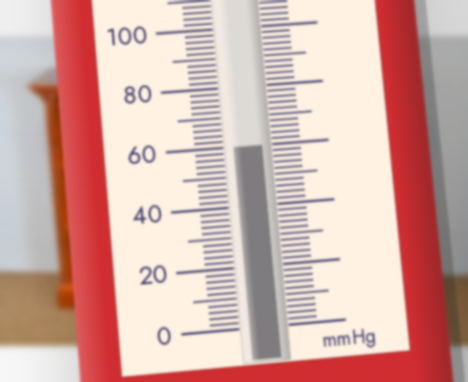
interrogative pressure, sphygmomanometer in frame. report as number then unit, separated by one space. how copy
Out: 60 mmHg
